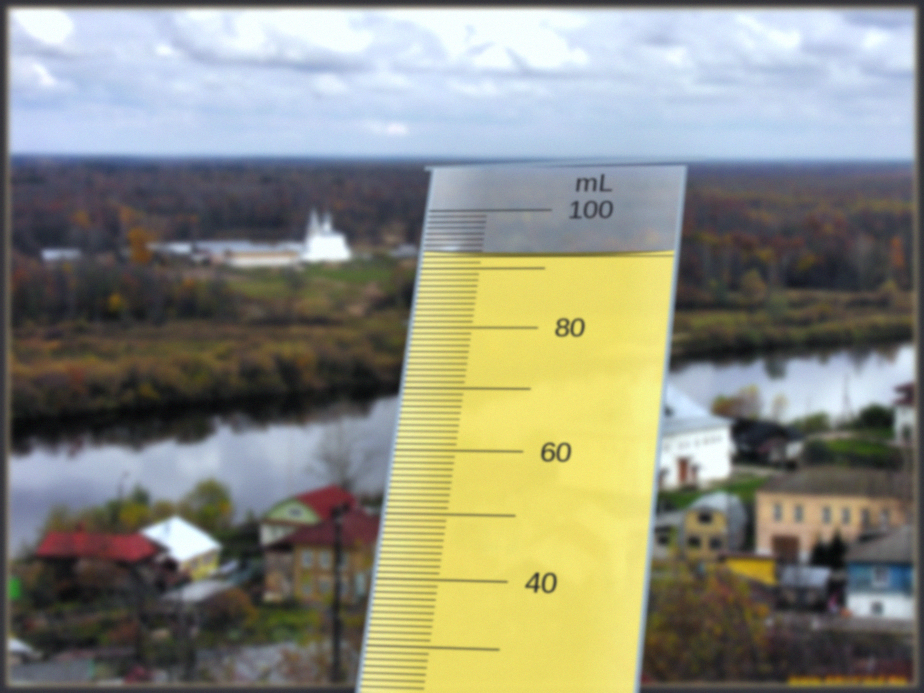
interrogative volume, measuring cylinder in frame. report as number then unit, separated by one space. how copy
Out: 92 mL
